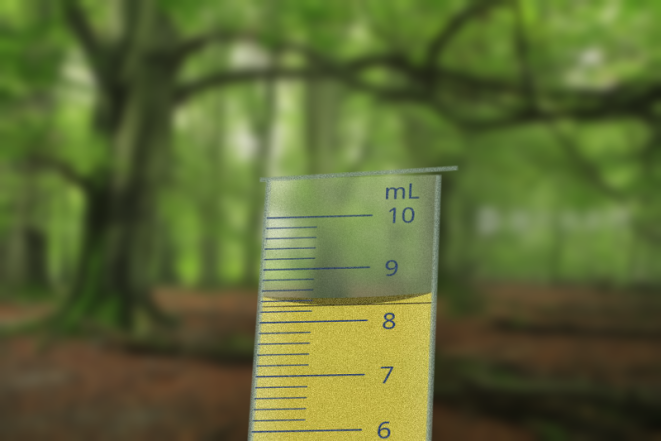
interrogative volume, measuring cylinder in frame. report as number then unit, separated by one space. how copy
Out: 8.3 mL
